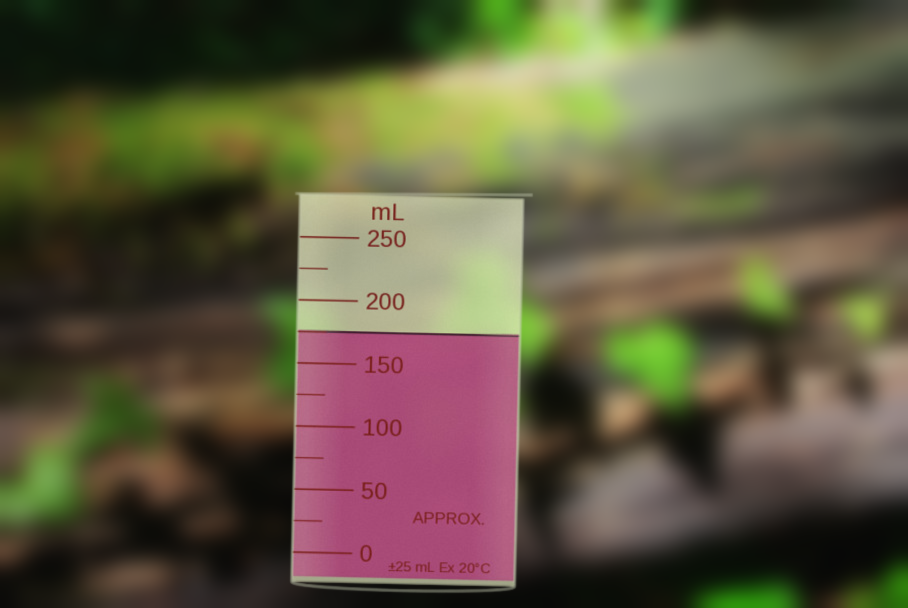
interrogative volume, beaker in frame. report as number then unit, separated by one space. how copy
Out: 175 mL
